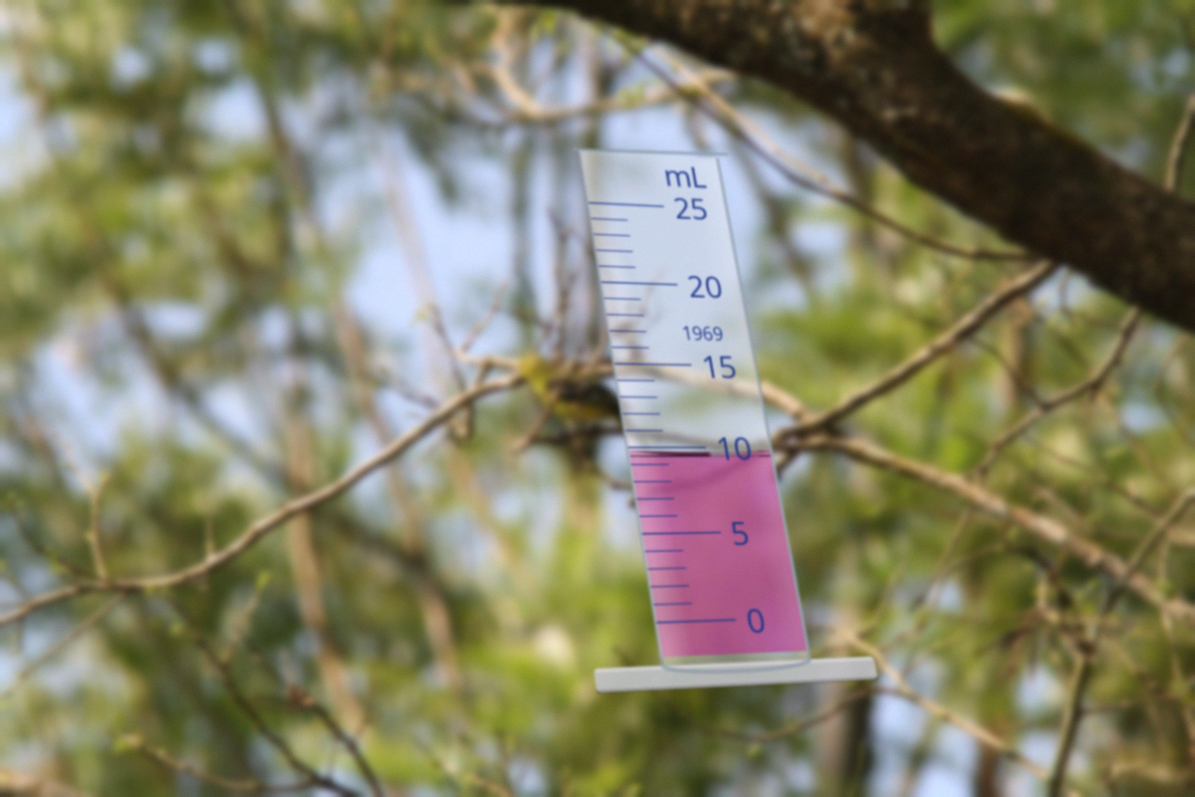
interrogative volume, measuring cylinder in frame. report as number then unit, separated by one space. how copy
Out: 9.5 mL
